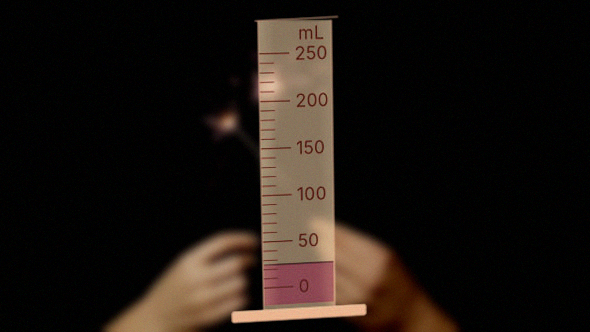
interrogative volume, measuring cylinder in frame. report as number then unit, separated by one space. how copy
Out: 25 mL
